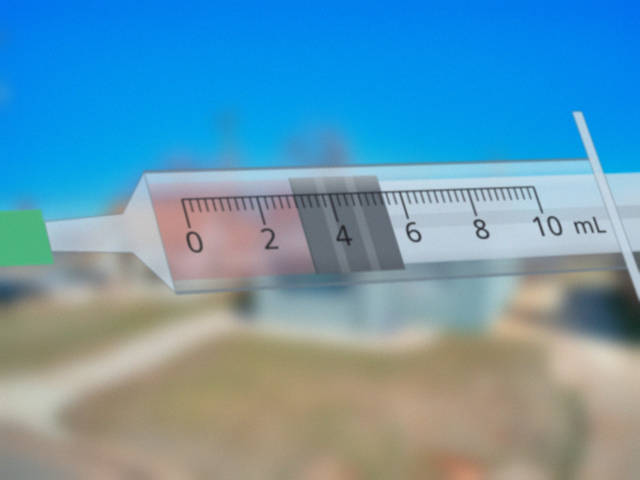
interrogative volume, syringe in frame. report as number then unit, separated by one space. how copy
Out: 3 mL
